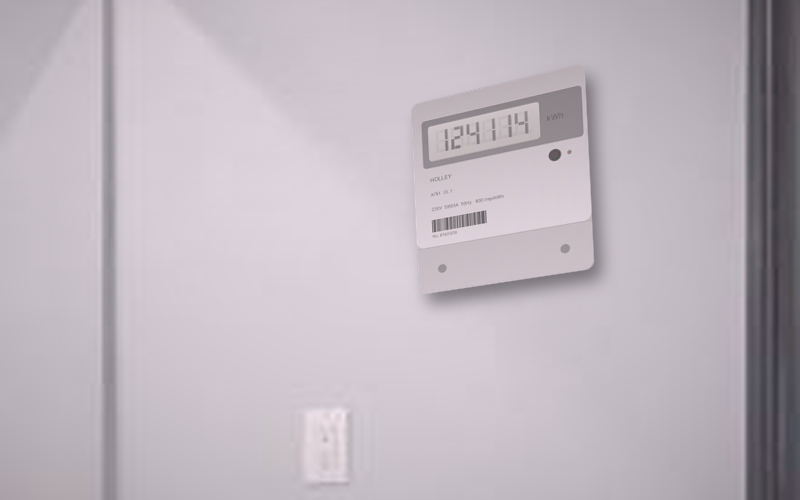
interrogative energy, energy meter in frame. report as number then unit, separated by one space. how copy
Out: 124114 kWh
